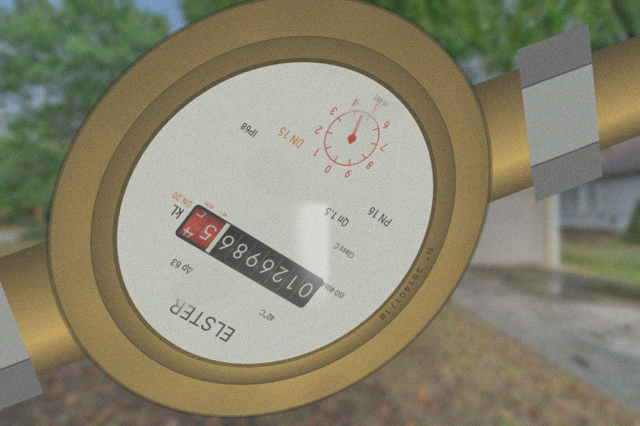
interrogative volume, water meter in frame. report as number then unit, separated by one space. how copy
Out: 126986.544 kL
